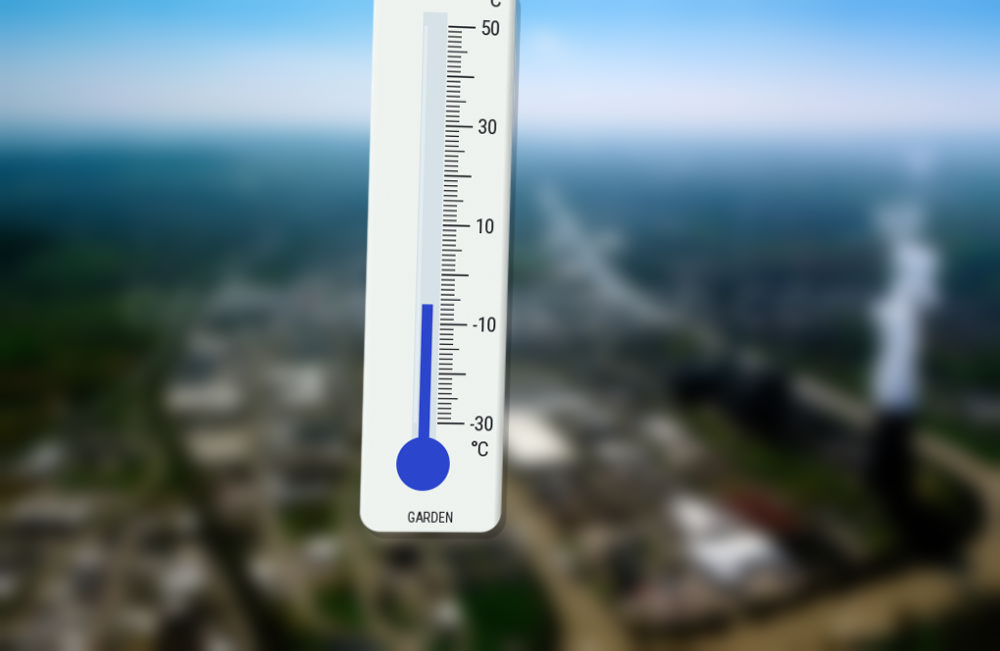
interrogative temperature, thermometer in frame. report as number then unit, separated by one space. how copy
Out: -6 °C
